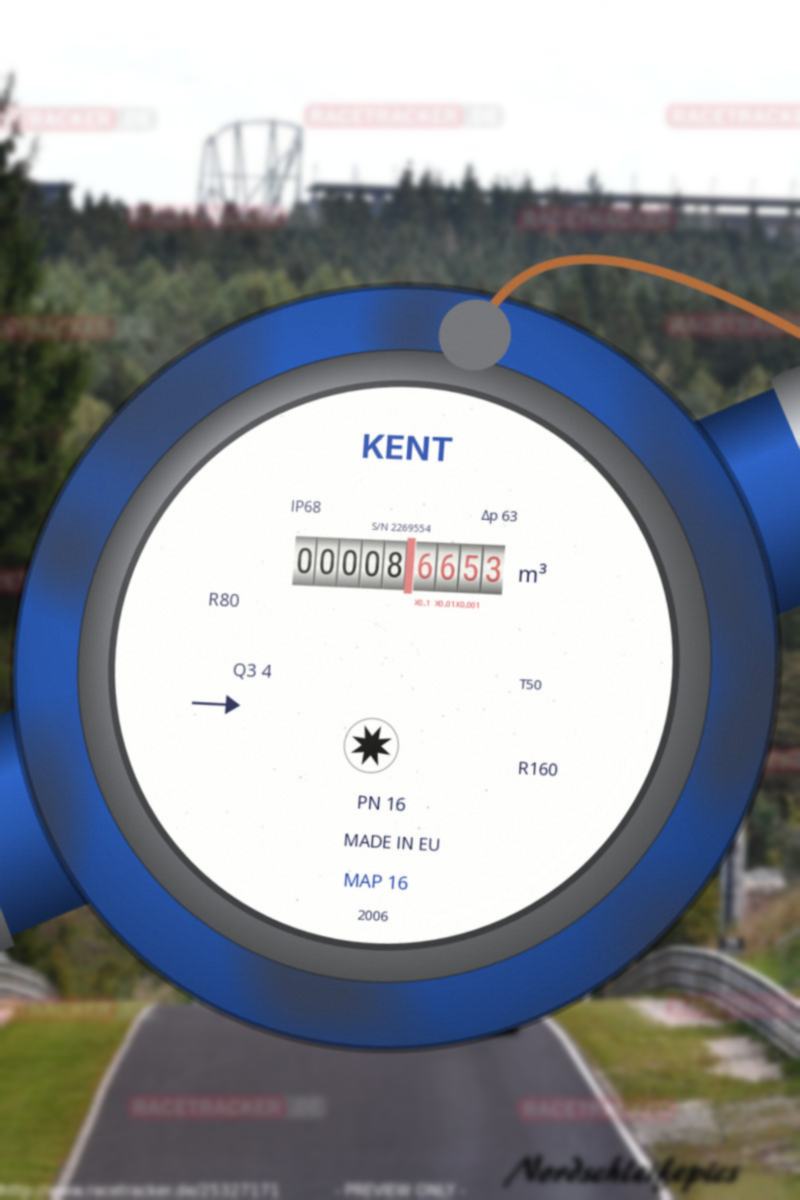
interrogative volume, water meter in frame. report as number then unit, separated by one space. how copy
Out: 8.6653 m³
